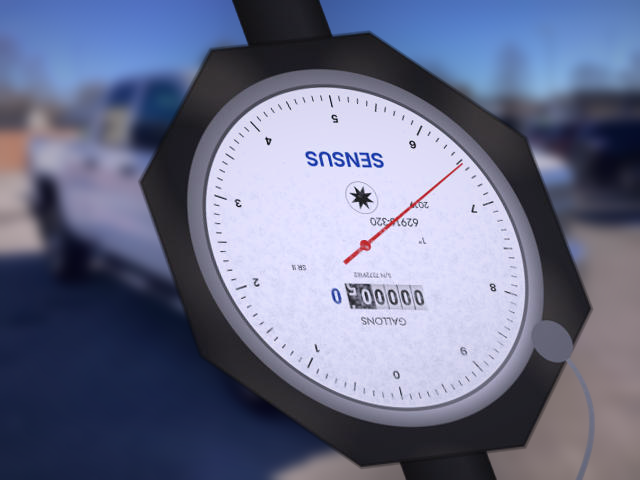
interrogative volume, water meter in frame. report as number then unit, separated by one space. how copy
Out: 46.5 gal
